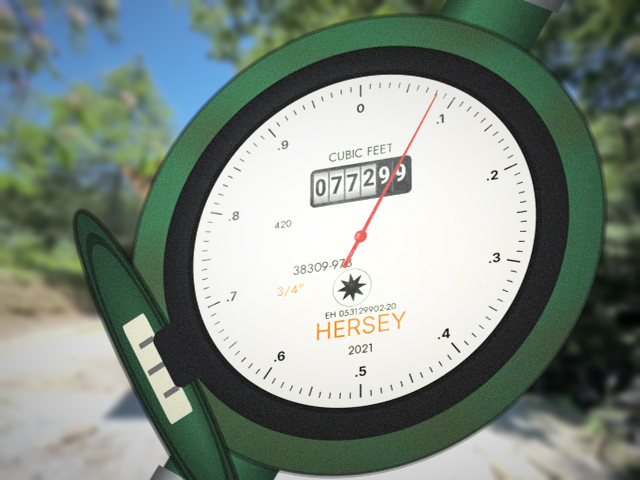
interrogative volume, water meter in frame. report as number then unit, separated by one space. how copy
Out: 77299.08 ft³
